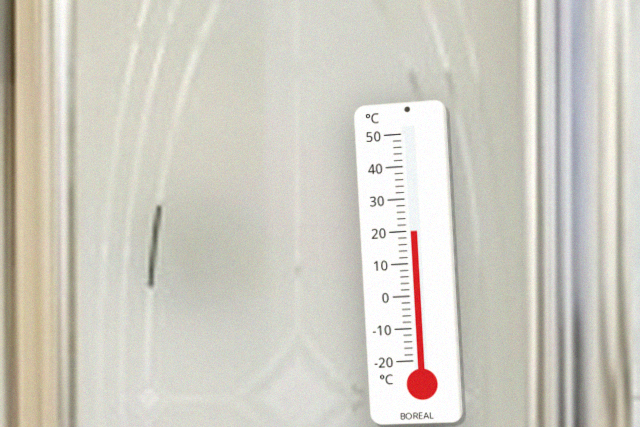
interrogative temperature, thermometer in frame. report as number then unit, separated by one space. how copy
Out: 20 °C
